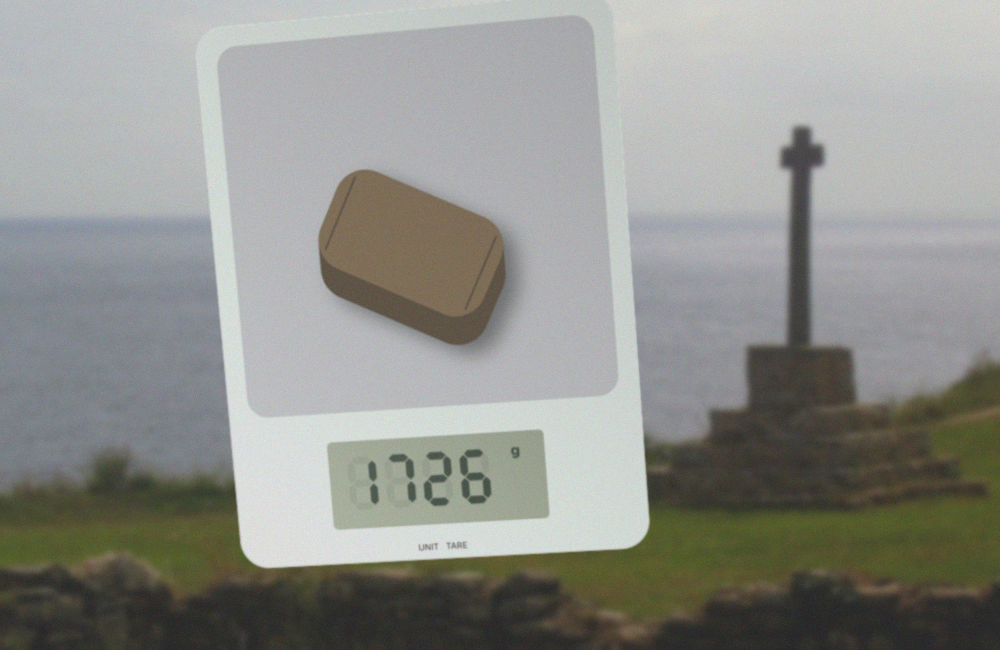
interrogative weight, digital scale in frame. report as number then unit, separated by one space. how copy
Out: 1726 g
